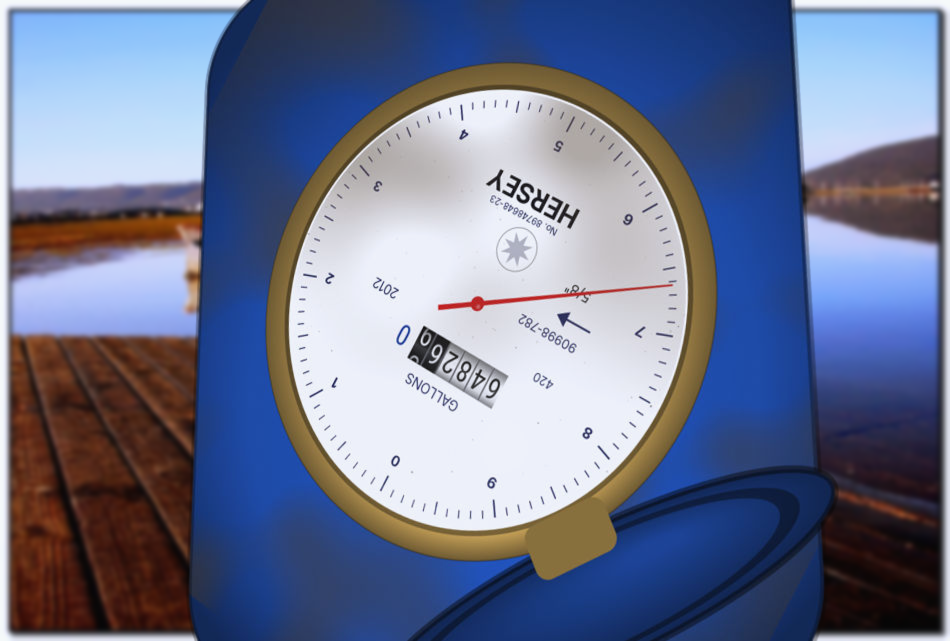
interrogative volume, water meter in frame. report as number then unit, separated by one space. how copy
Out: 6482686.6 gal
